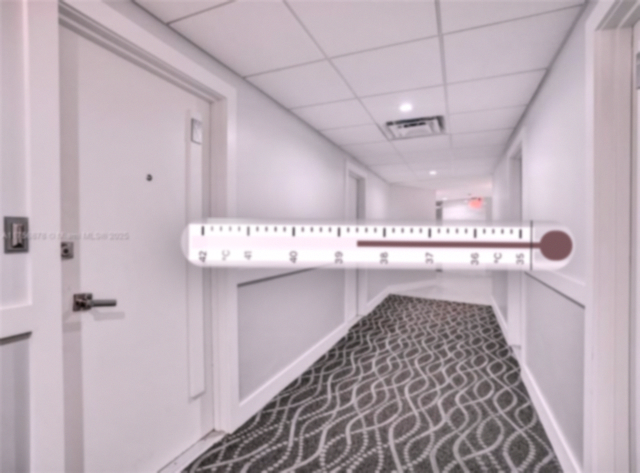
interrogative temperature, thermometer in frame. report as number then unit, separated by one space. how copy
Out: 38.6 °C
